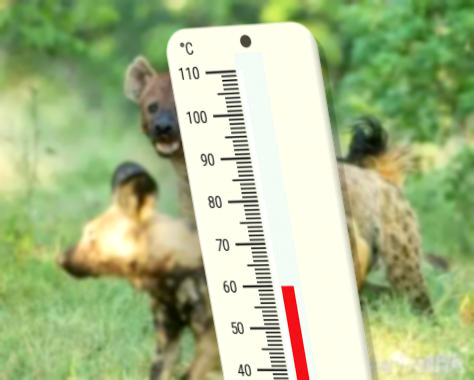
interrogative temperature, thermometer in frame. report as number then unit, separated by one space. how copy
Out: 60 °C
